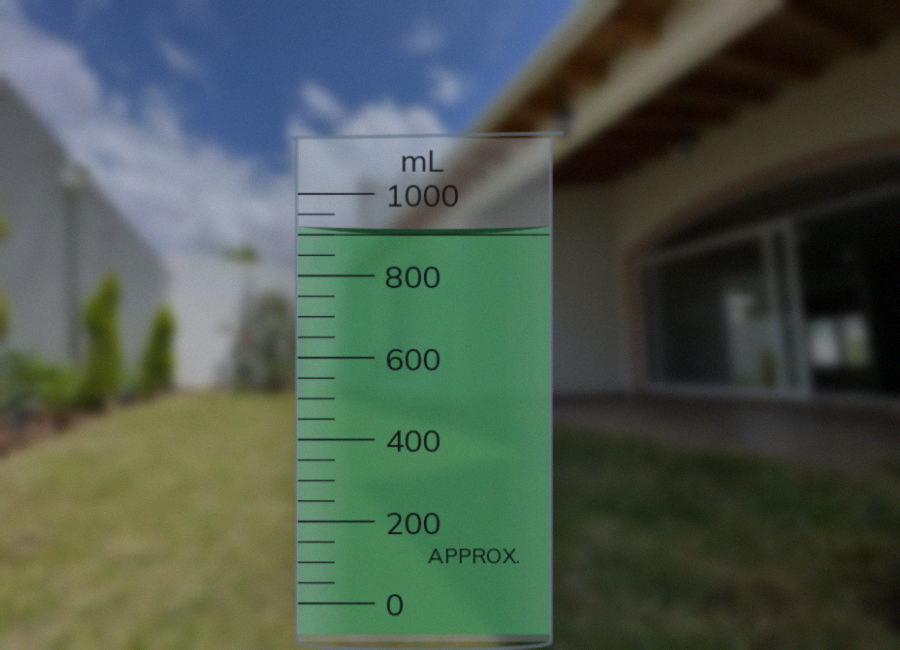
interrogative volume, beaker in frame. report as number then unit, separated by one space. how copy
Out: 900 mL
